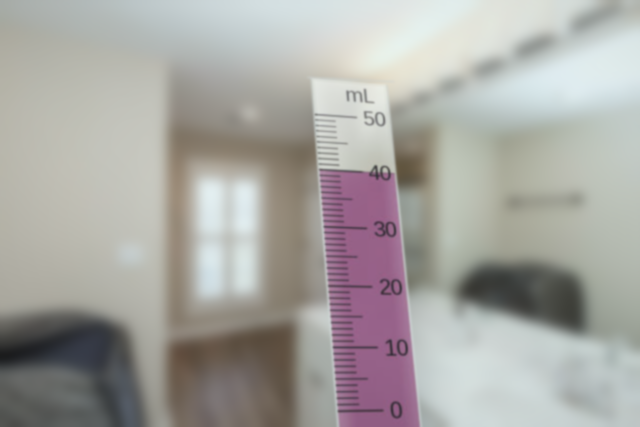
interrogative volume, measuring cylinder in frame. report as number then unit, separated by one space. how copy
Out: 40 mL
